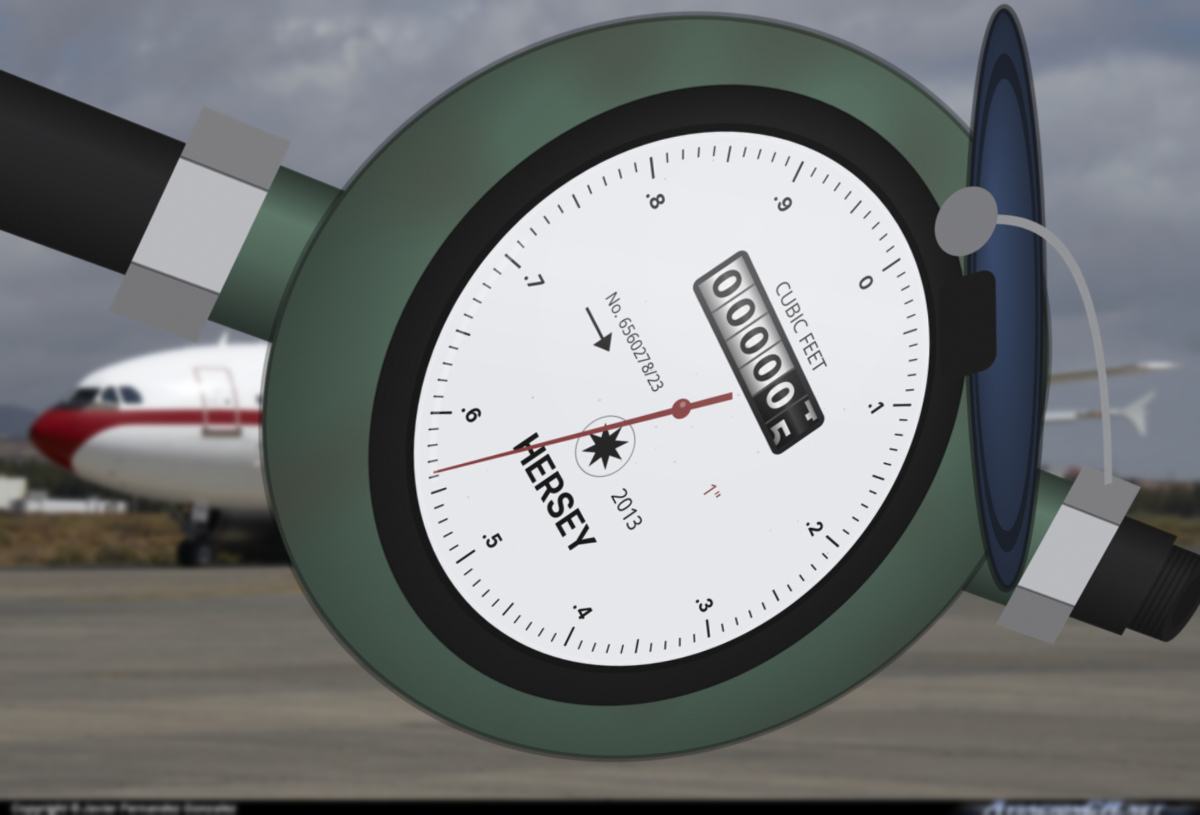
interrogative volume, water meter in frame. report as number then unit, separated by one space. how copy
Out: 4.56 ft³
